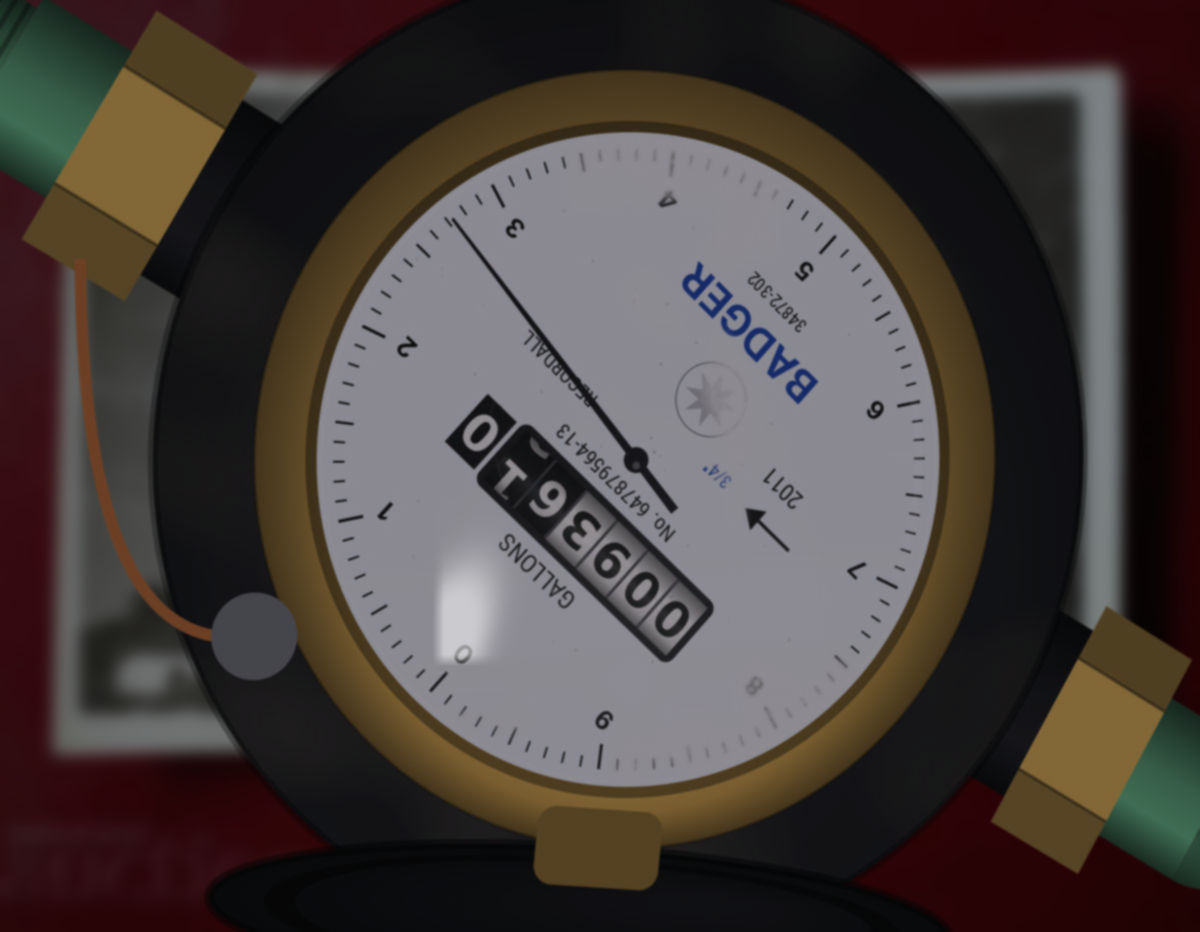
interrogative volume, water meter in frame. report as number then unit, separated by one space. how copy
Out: 93612.7 gal
